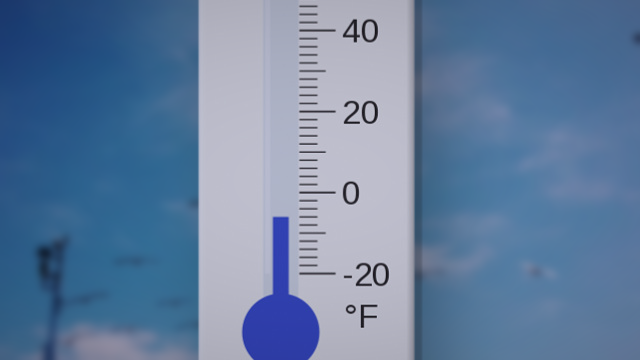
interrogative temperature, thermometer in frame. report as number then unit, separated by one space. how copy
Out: -6 °F
